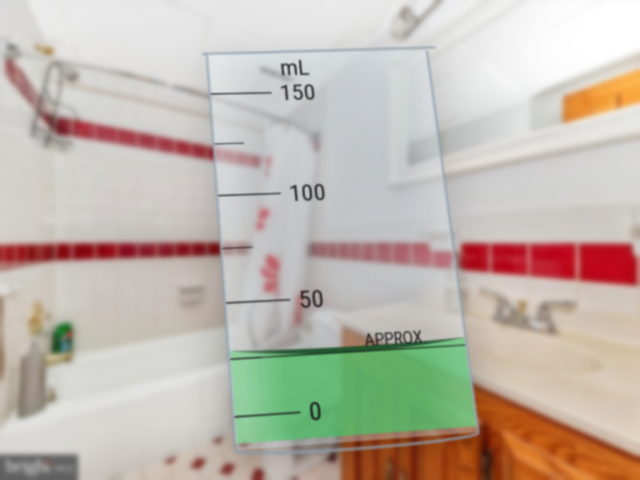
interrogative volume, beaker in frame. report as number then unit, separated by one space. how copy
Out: 25 mL
